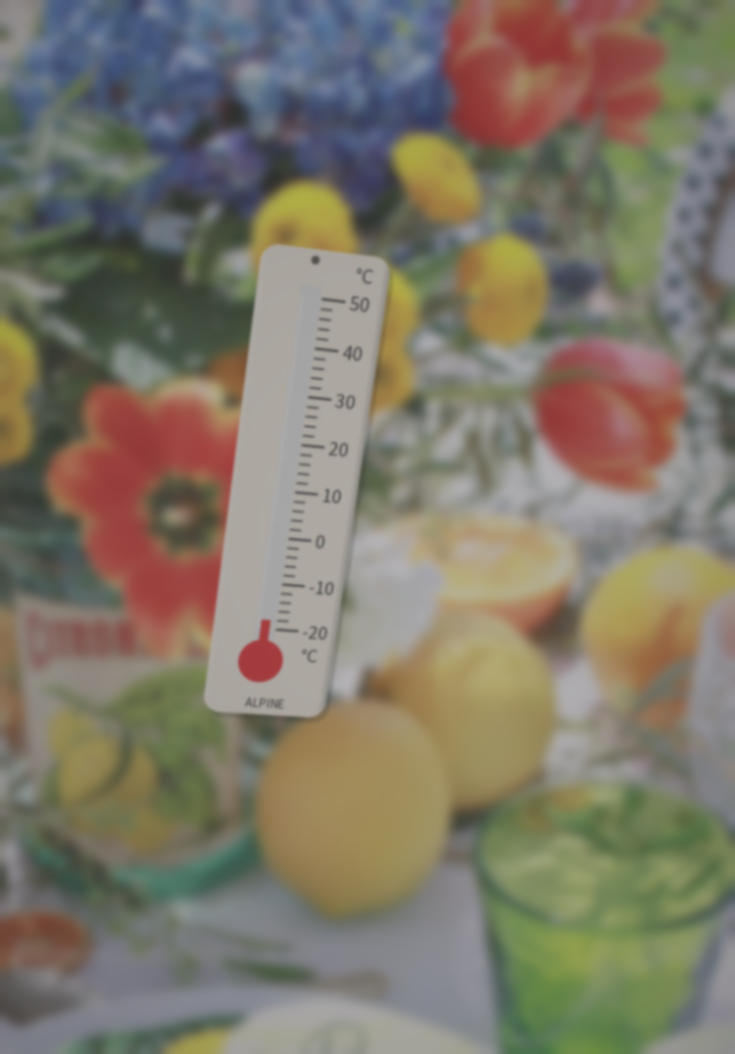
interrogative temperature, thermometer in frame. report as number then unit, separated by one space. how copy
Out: -18 °C
